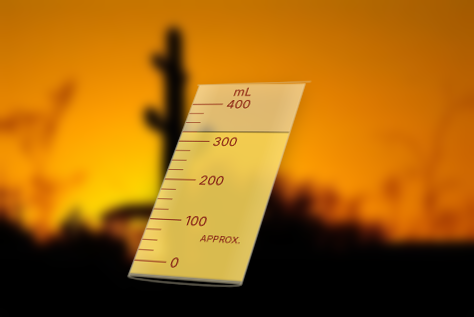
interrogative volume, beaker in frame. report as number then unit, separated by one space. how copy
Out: 325 mL
